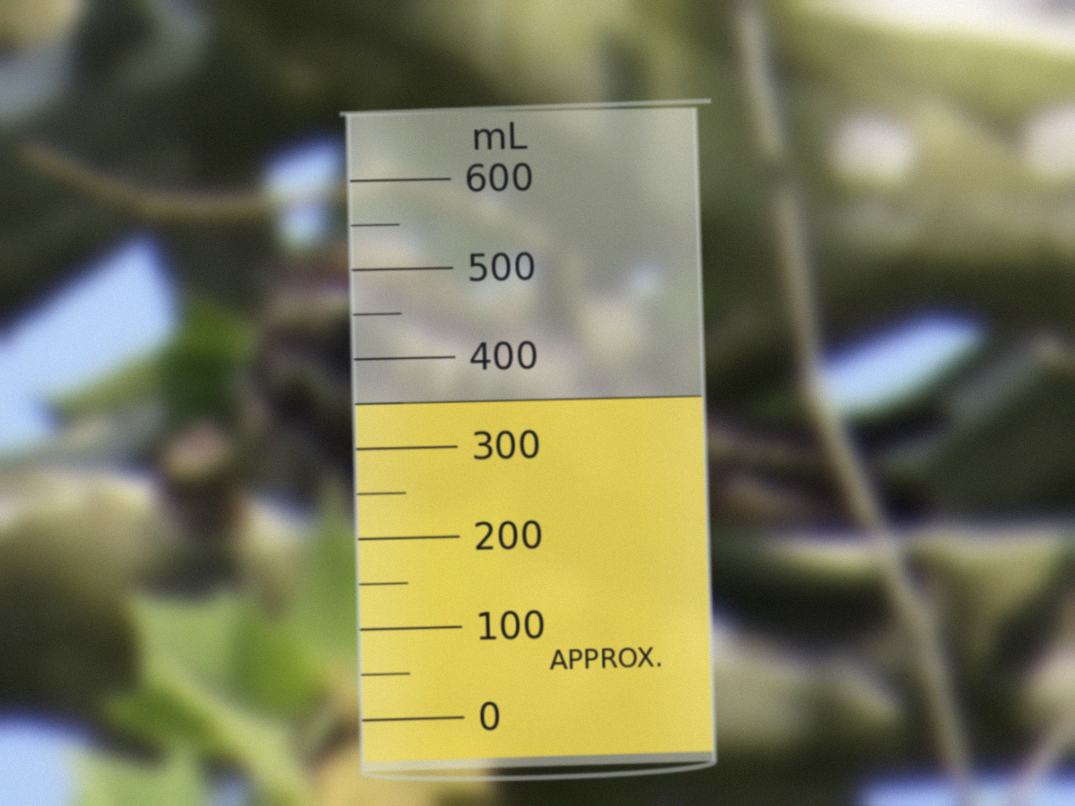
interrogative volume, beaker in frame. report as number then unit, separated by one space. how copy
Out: 350 mL
